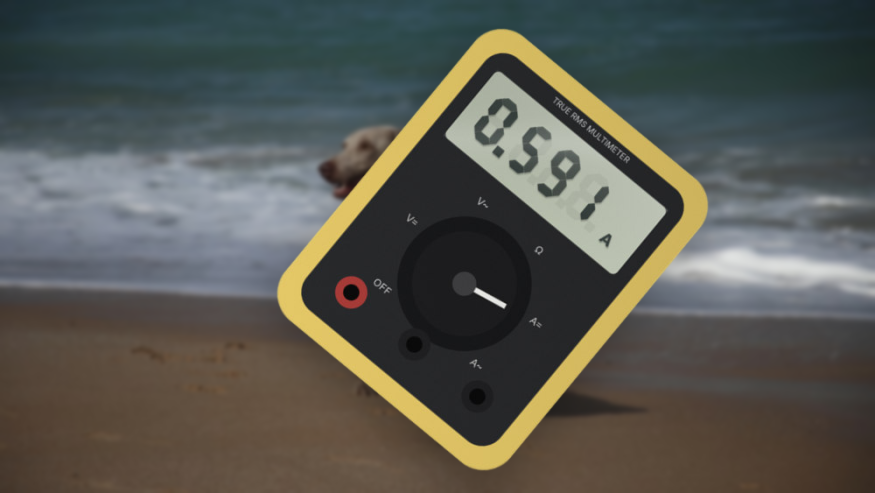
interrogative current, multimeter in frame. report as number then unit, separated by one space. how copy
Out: 0.591 A
